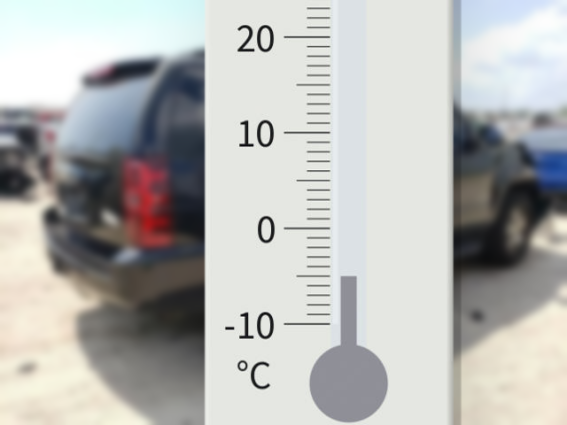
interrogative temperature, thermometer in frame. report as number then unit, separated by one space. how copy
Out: -5 °C
